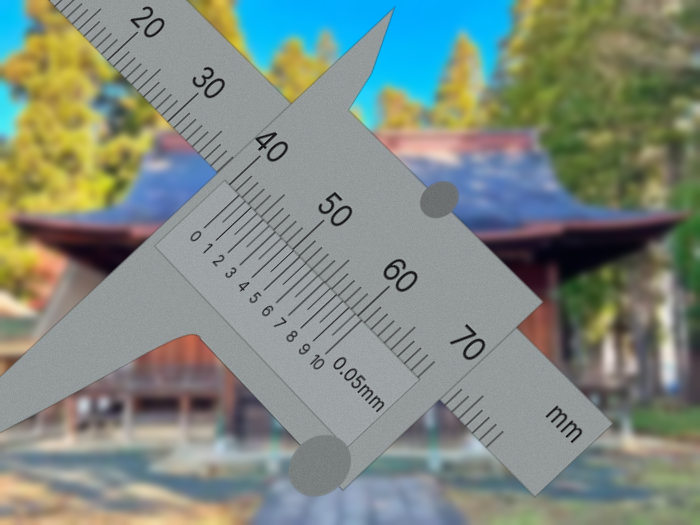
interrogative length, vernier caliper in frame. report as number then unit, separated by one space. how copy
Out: 41.6 mm
